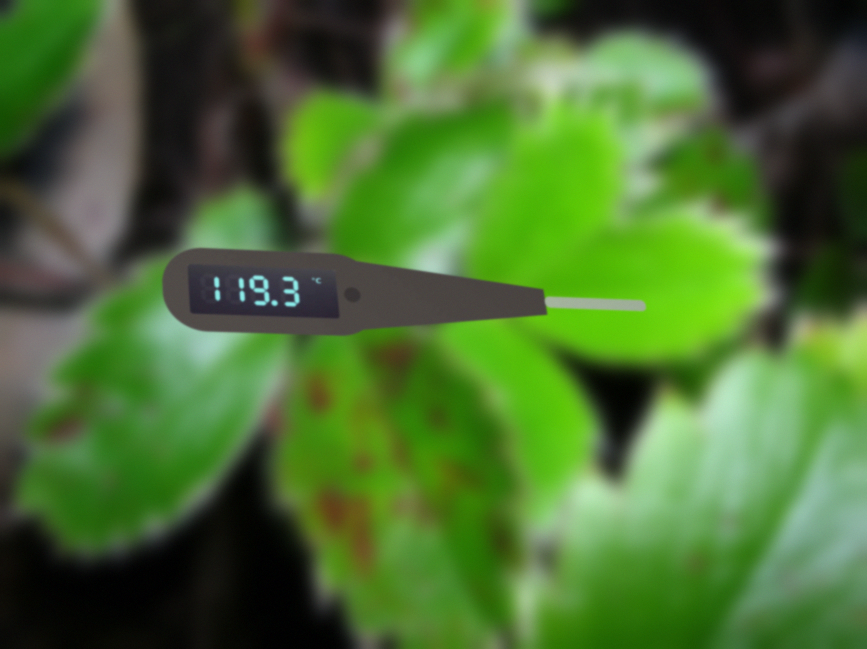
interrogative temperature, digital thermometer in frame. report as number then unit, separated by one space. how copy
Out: 119.3 °C
